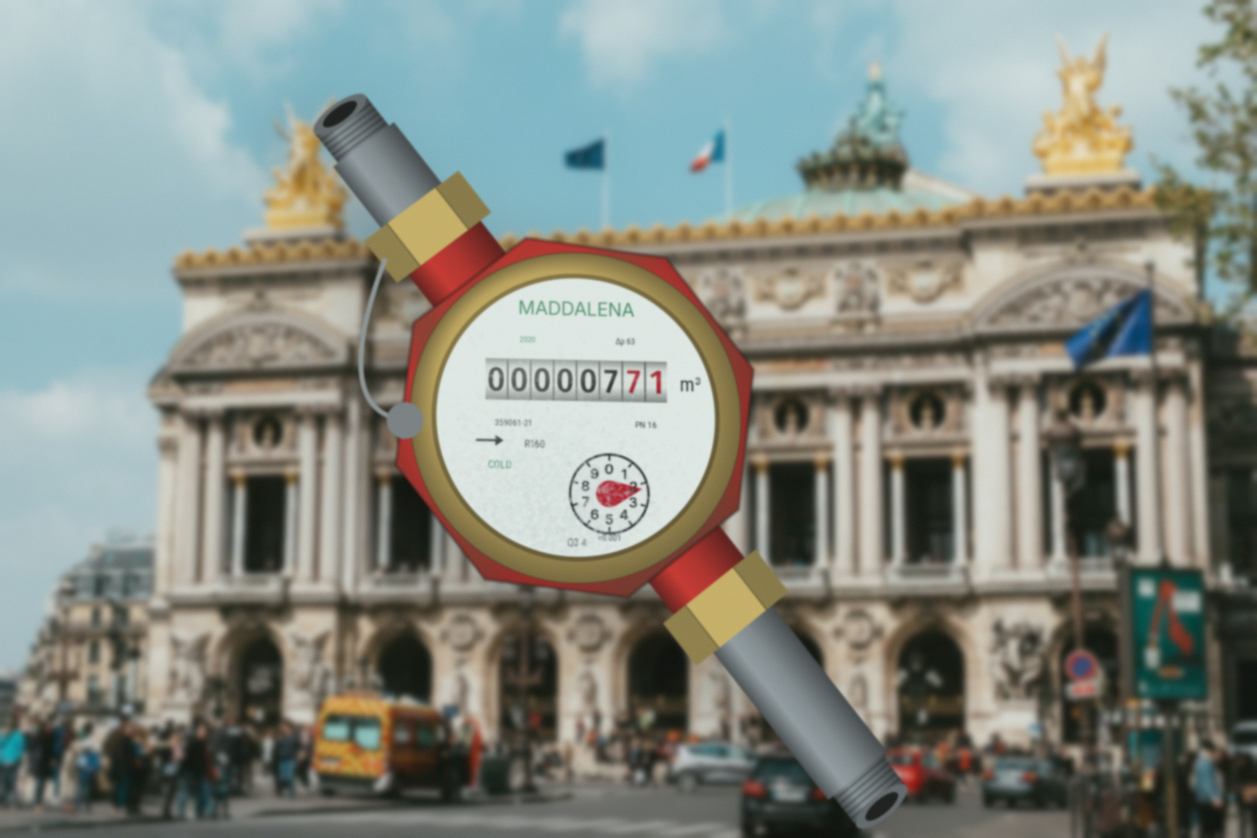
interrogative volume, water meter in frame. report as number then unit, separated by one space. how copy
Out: 7.712 m³
